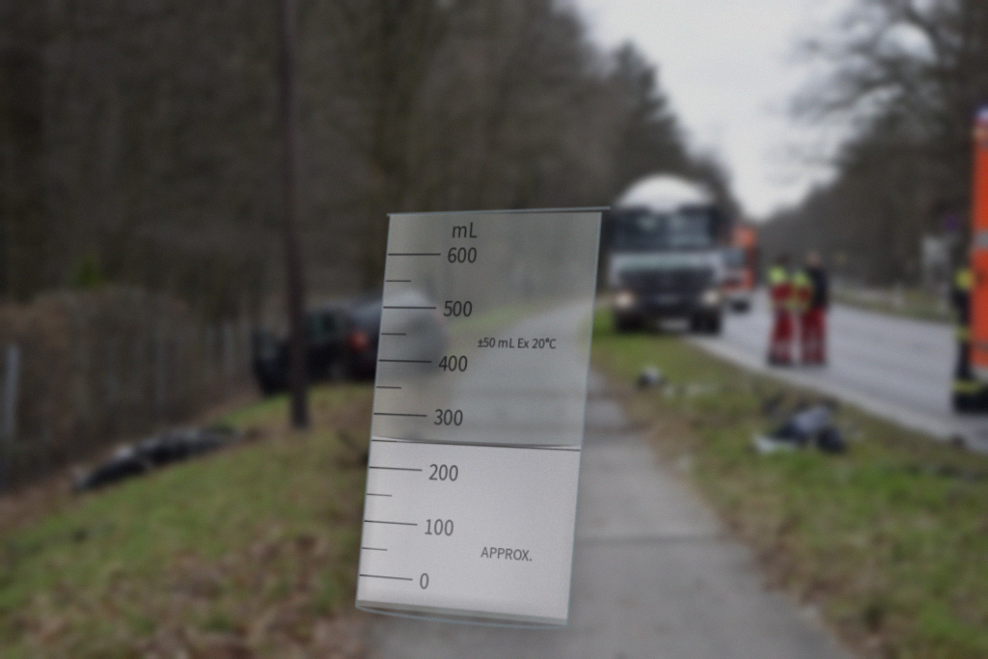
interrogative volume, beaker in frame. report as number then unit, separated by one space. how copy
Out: 250 mL
